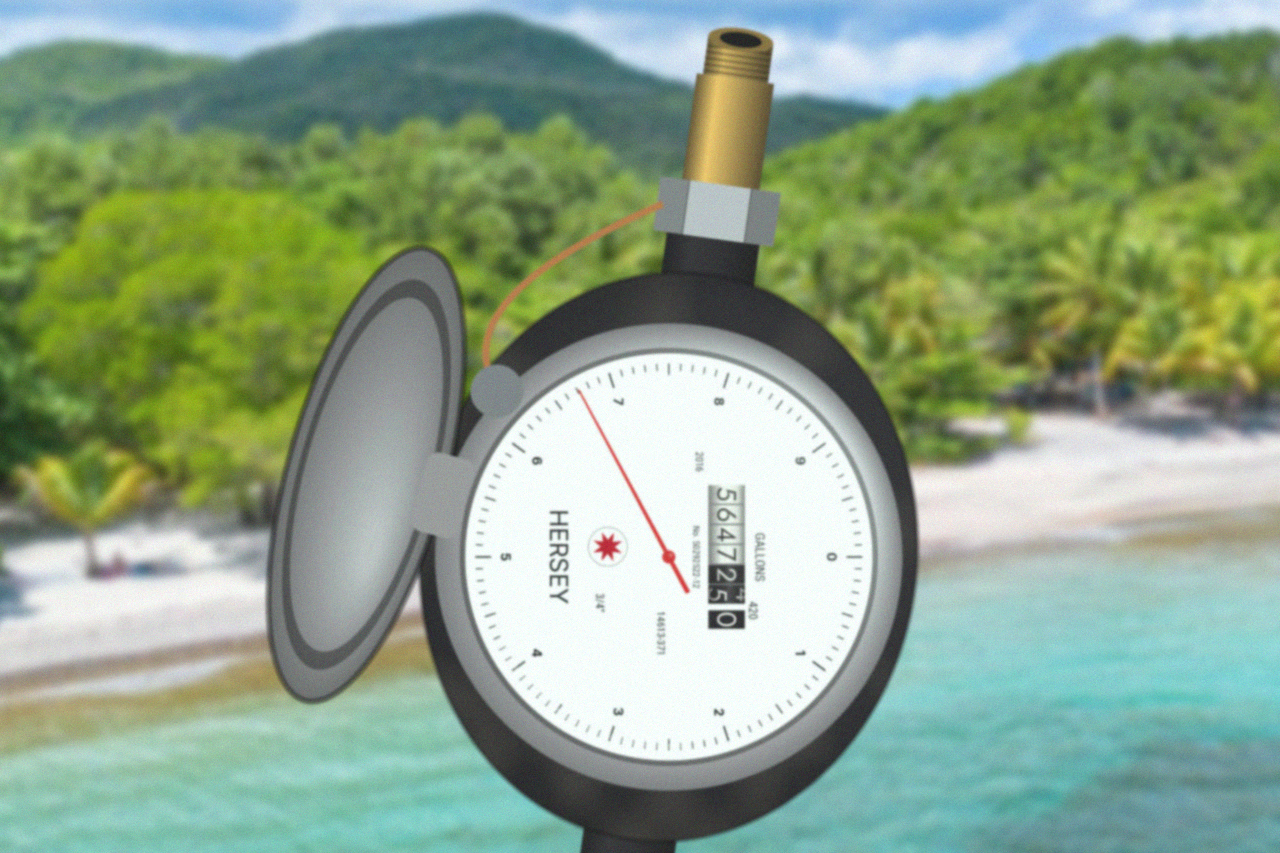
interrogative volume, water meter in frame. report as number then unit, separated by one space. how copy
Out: 5647246.7 gal
